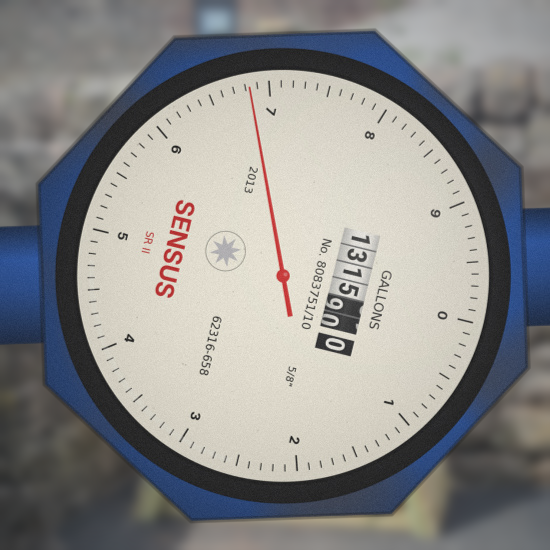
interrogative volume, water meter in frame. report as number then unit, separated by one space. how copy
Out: 1315896.8 gal
